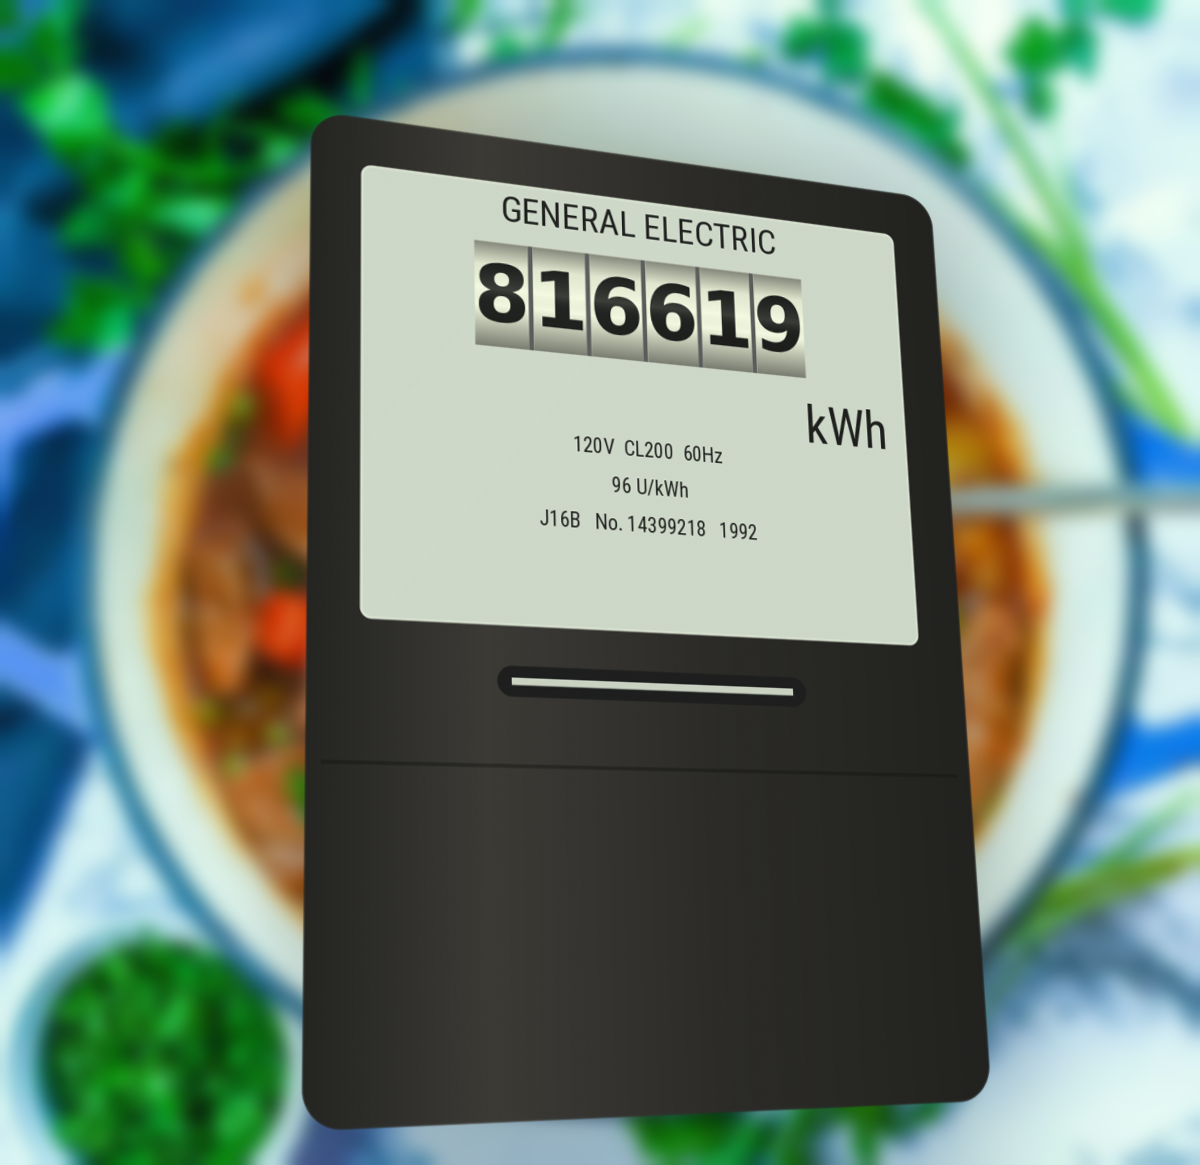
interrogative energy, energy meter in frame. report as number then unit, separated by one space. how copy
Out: 816619 kWh
